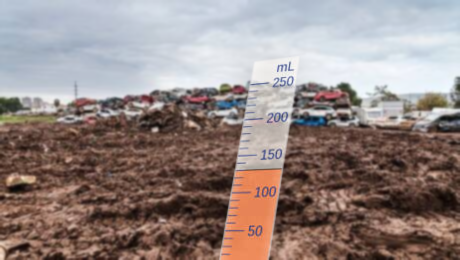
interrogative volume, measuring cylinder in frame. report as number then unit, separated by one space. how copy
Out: 130 mL
